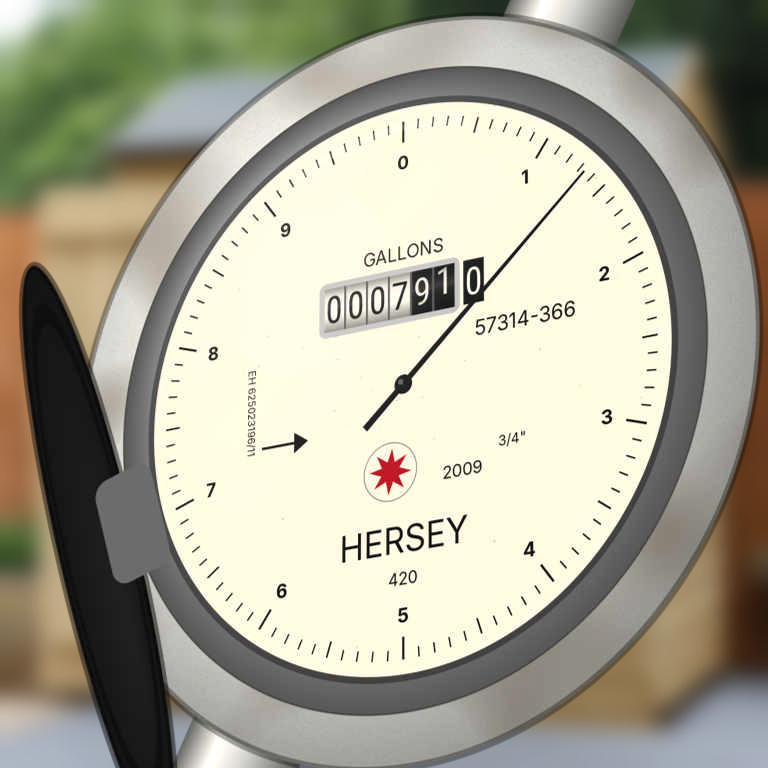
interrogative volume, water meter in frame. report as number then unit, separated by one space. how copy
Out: 7911.3 gal
